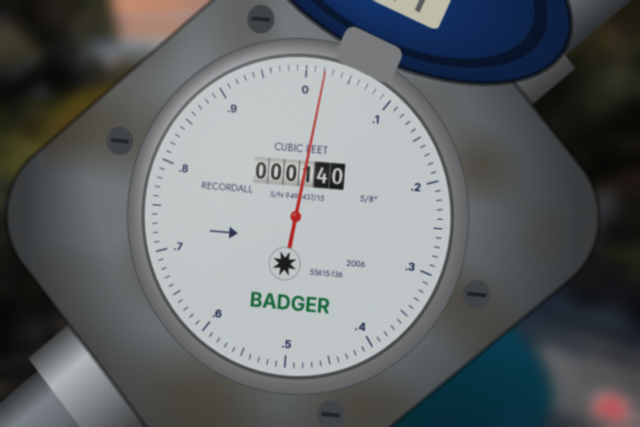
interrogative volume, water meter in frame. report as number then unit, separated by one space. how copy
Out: 140.02 ft³
